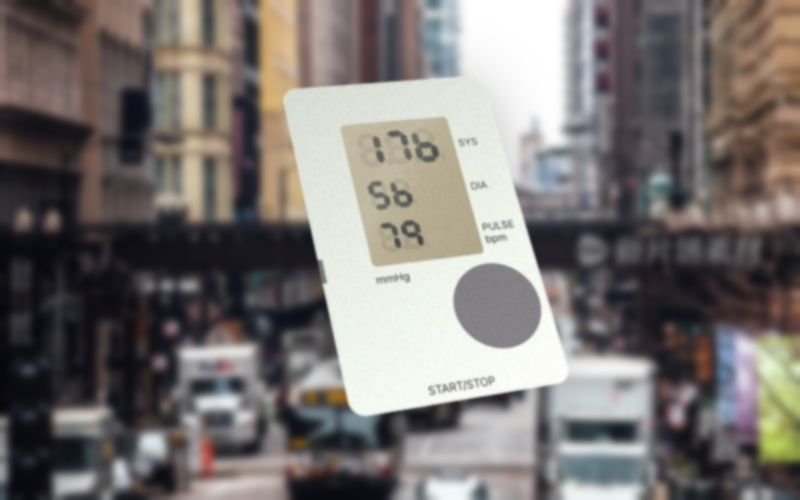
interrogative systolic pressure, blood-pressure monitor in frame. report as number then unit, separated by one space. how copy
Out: 176 mmHg
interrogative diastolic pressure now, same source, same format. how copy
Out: 56 mmHg
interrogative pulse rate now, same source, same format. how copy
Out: 79 bpm
